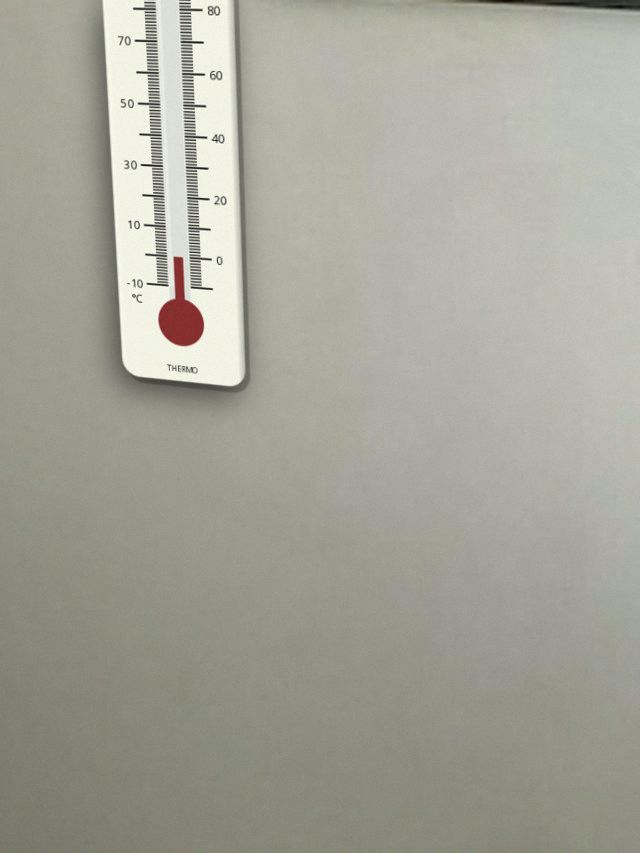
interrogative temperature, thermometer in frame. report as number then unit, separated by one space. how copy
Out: 0 °C
